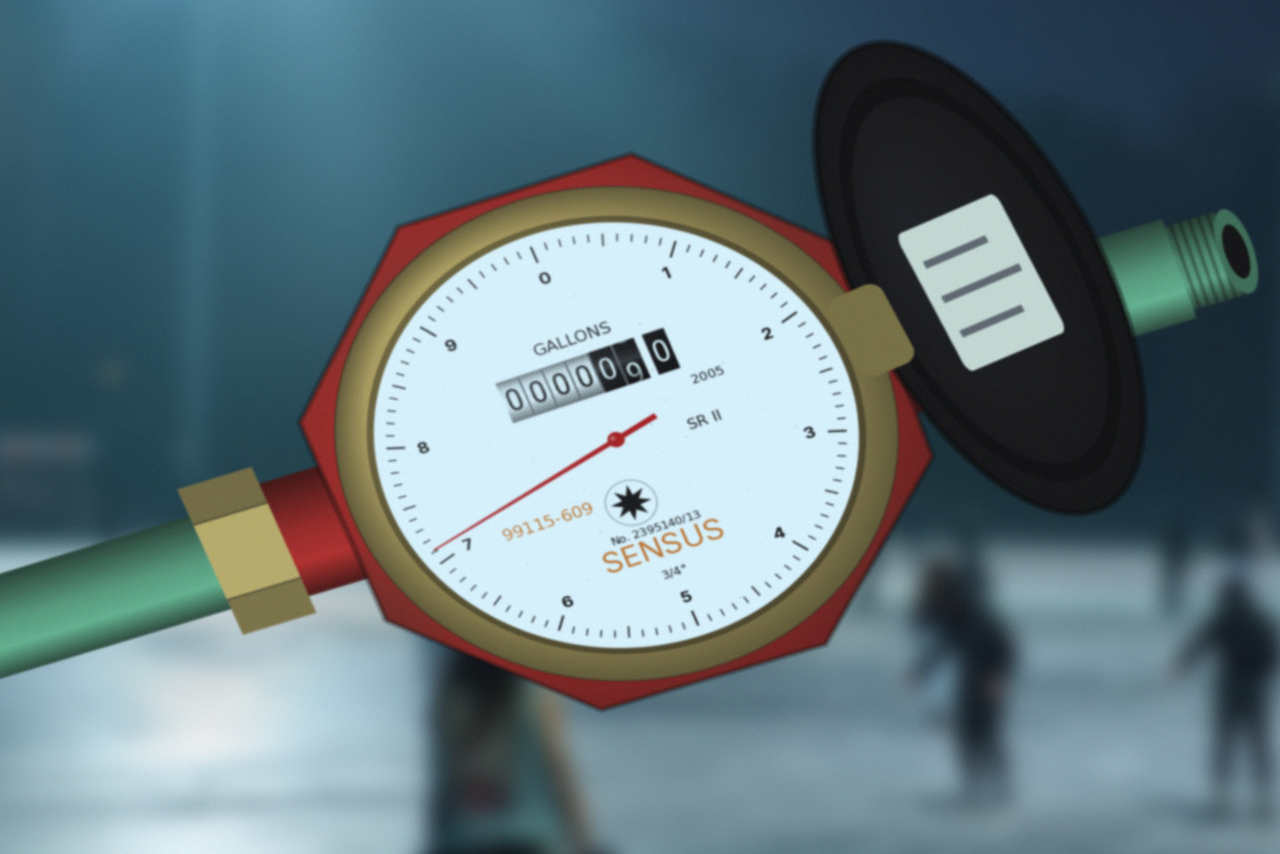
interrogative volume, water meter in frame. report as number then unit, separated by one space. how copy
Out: 87.1 gal
